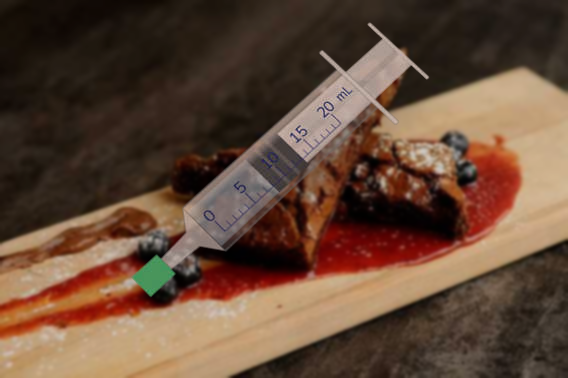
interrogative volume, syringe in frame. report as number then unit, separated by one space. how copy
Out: 8 mL
